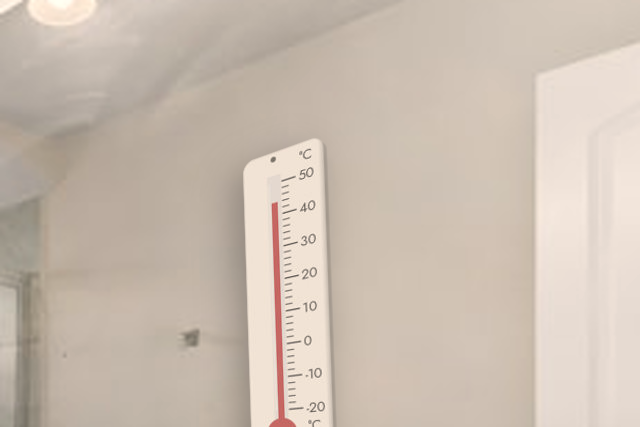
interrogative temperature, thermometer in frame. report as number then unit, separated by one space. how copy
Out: 44 °C
